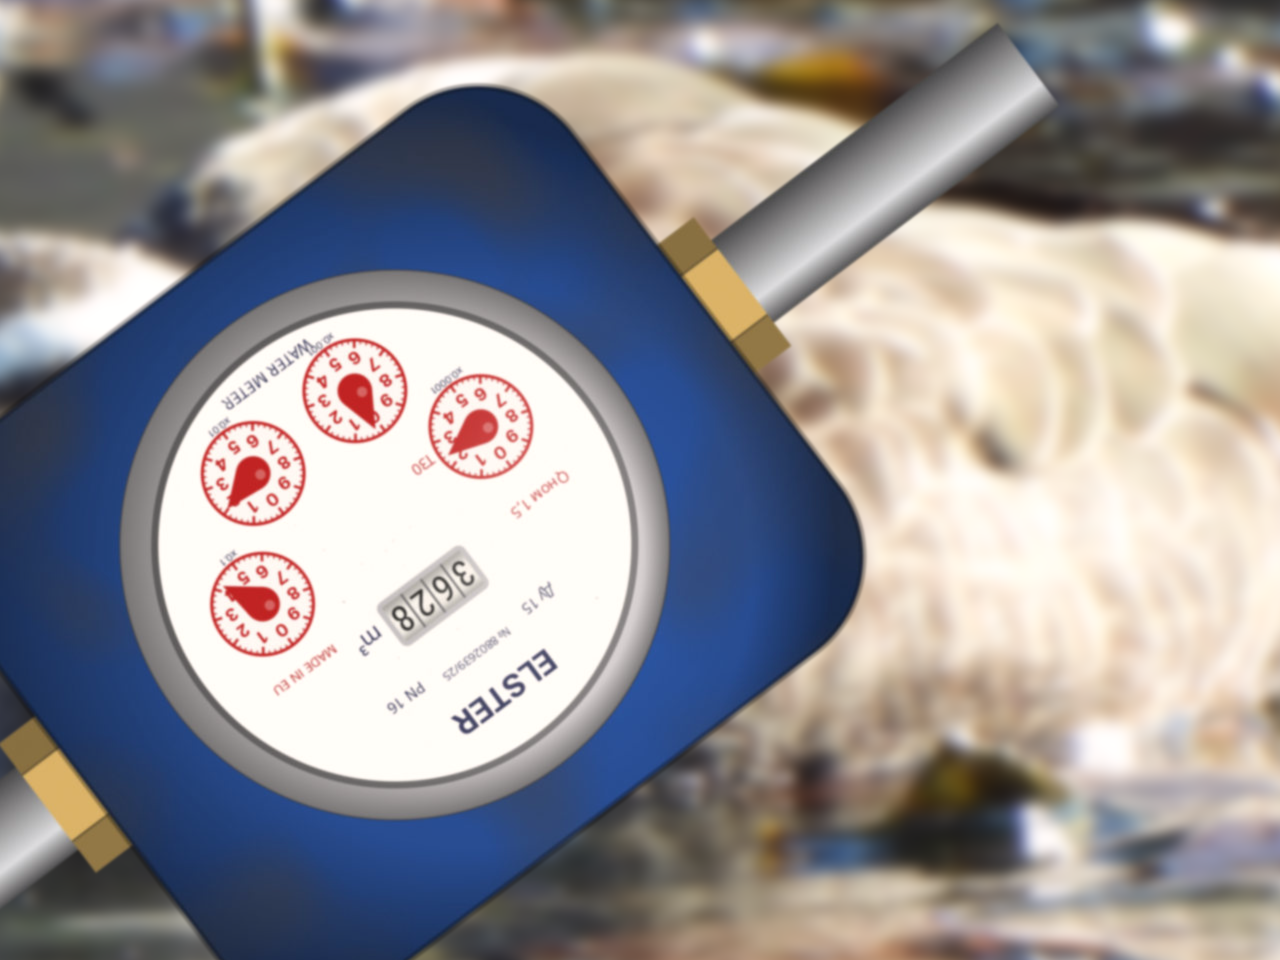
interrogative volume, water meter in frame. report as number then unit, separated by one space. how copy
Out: 3628.4202 m³
